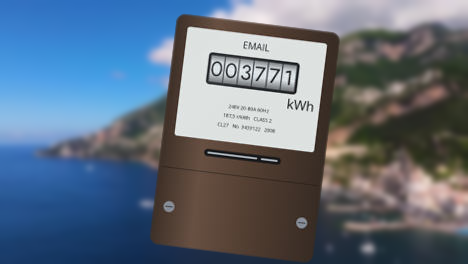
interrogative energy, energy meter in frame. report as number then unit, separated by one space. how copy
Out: 3771 kWh
